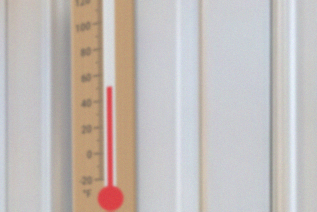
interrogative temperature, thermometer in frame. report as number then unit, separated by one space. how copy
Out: 50 °F
